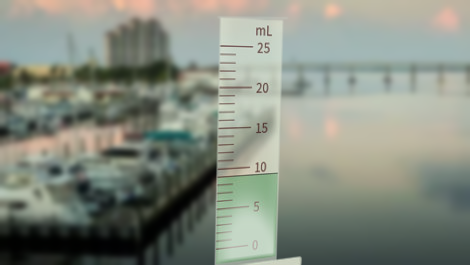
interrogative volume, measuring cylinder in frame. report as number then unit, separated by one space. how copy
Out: 9 mL
